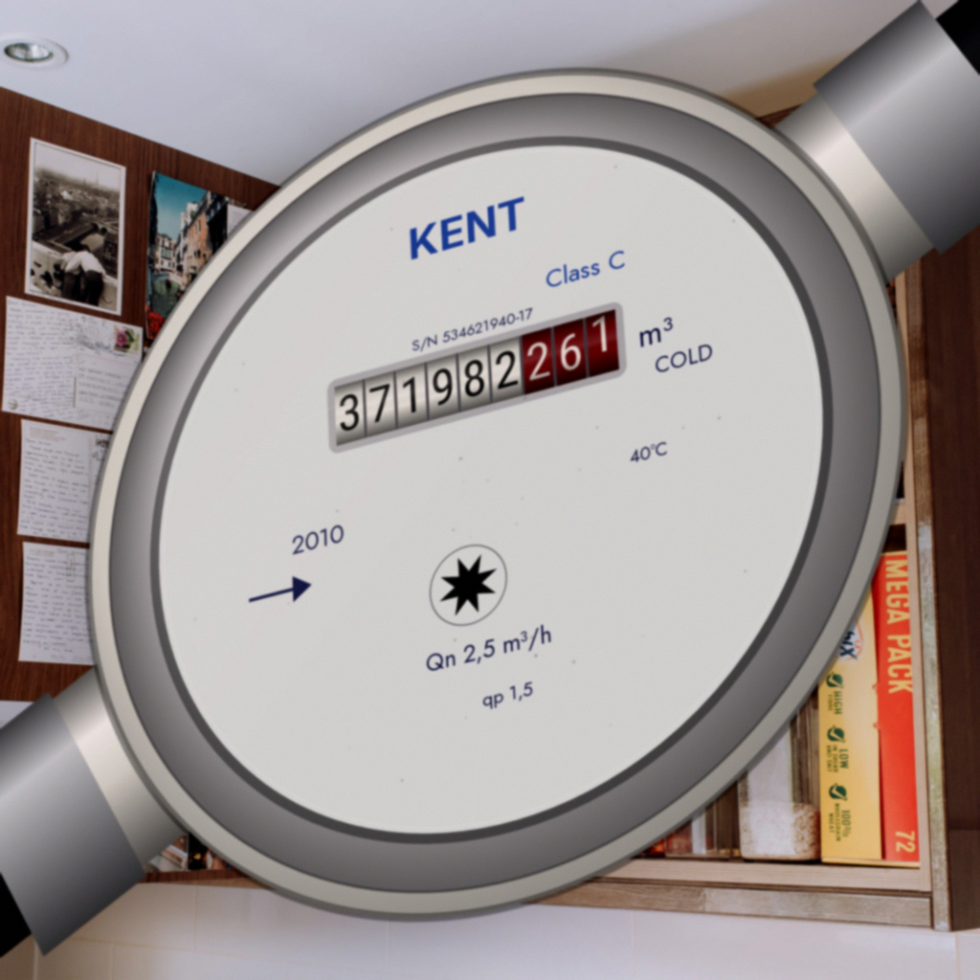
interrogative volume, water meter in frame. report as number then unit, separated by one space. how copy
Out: 371982.261 m³
